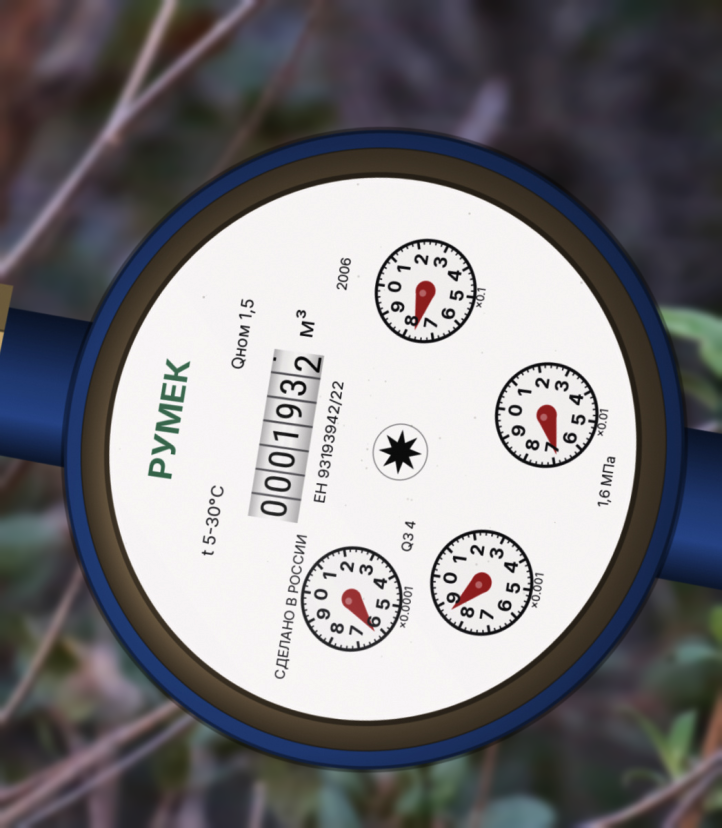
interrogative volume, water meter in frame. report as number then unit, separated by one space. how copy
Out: 1931.7686 m³
